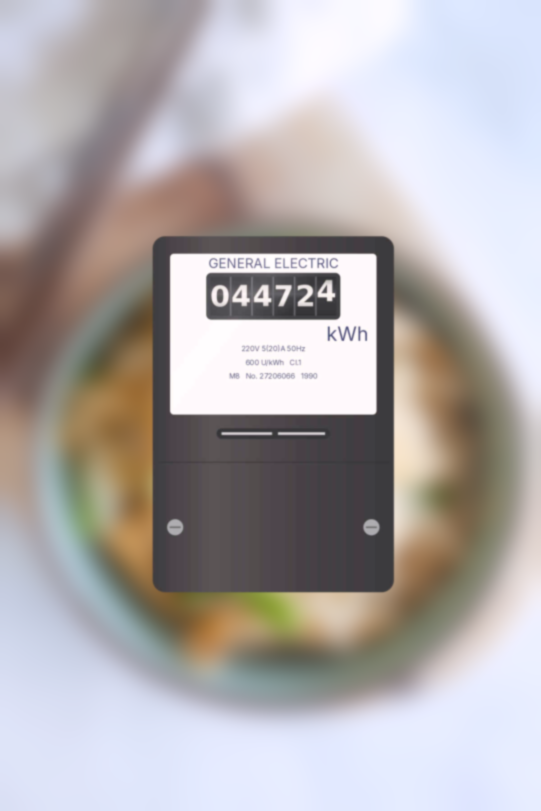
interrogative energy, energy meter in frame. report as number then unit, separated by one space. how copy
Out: 44724 kWh
